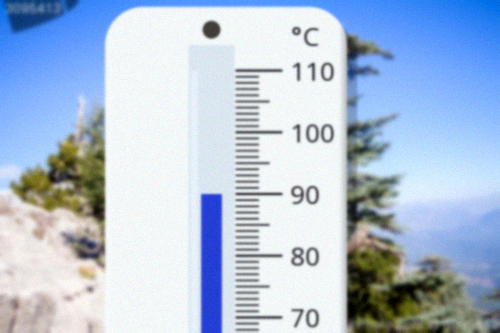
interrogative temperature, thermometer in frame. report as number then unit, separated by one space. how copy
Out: 90 °C
